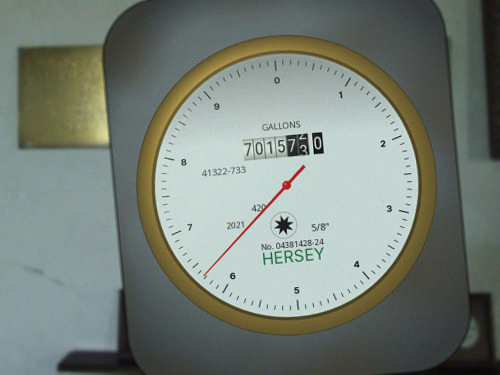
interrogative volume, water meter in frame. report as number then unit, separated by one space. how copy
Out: 7015726.3 gal
